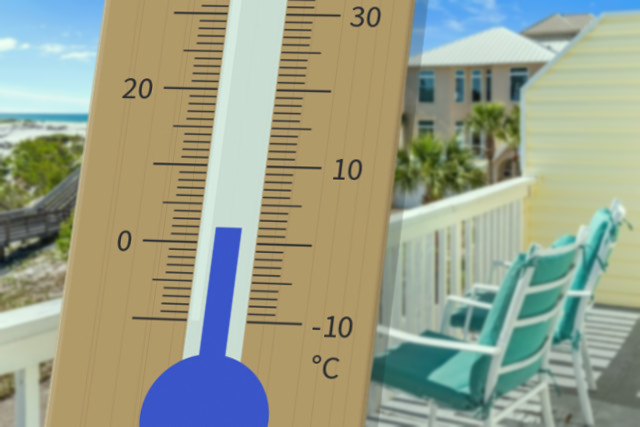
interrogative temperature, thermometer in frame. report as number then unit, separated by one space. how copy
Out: 2 °C
